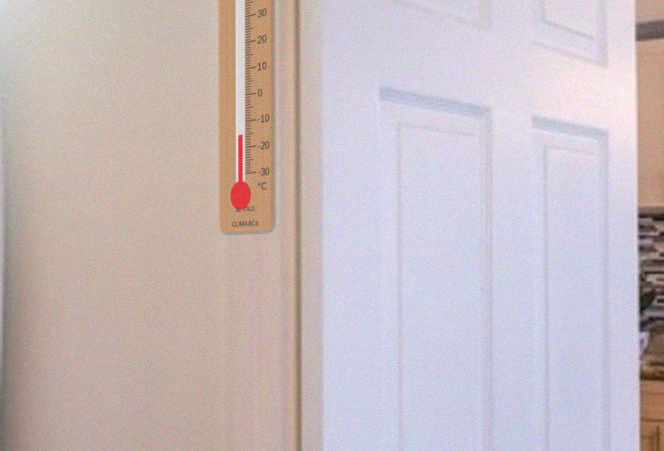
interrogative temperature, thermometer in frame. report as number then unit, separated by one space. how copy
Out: -15 °C
